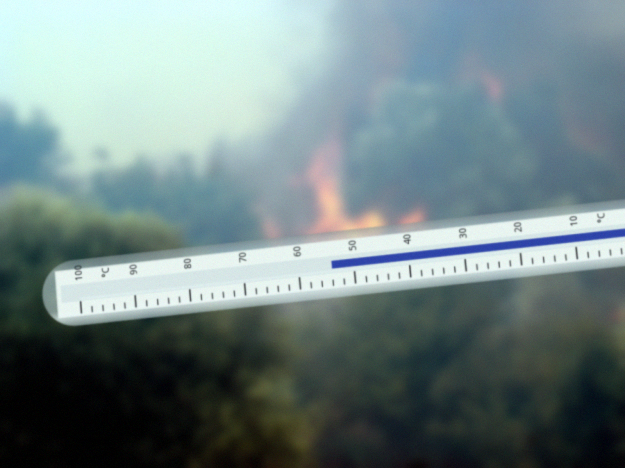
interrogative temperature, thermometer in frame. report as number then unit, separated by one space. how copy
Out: 54 °C
